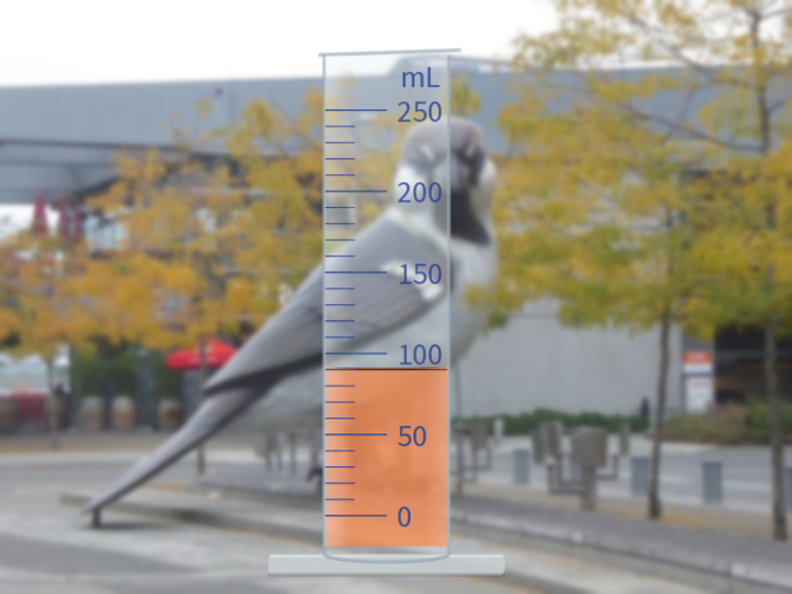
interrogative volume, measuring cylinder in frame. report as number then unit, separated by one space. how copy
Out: 90 mL
